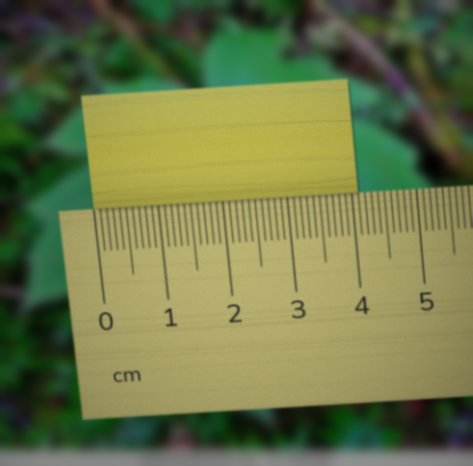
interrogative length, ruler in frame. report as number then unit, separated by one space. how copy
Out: 4.1 cm
